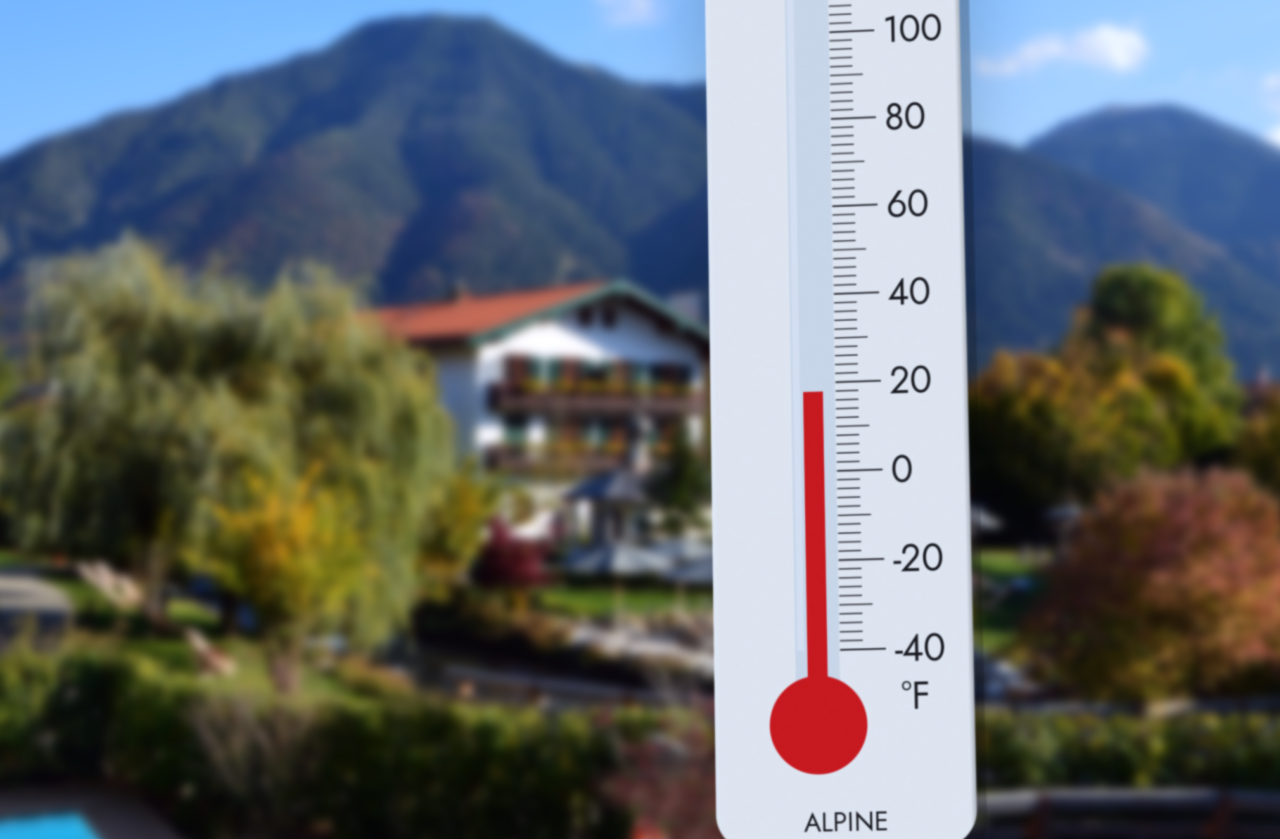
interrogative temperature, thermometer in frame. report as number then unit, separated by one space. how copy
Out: 18 °F
